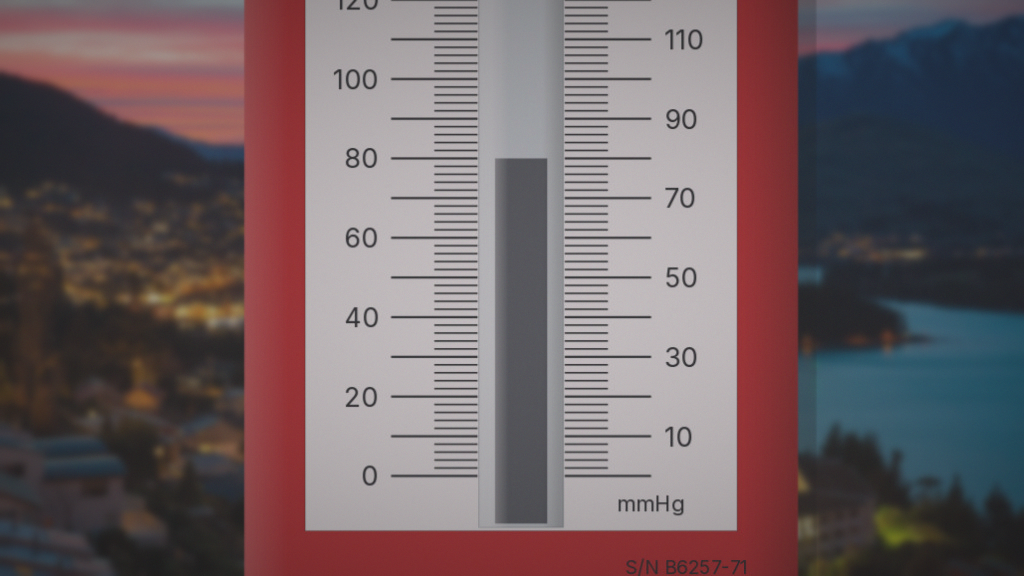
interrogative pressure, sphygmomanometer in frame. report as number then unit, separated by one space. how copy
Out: 80 mmHg
